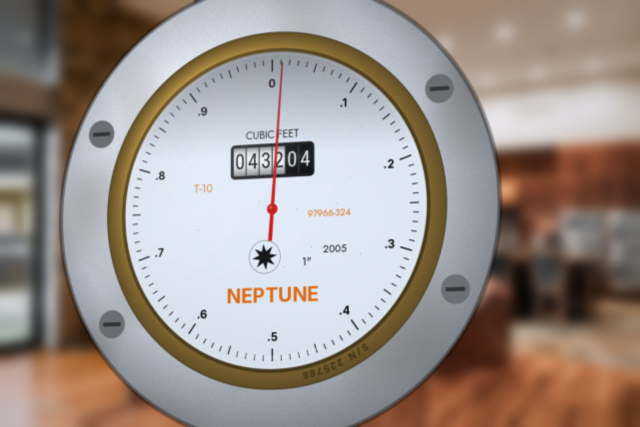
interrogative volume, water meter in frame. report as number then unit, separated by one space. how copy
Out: 43204.01 ft³
